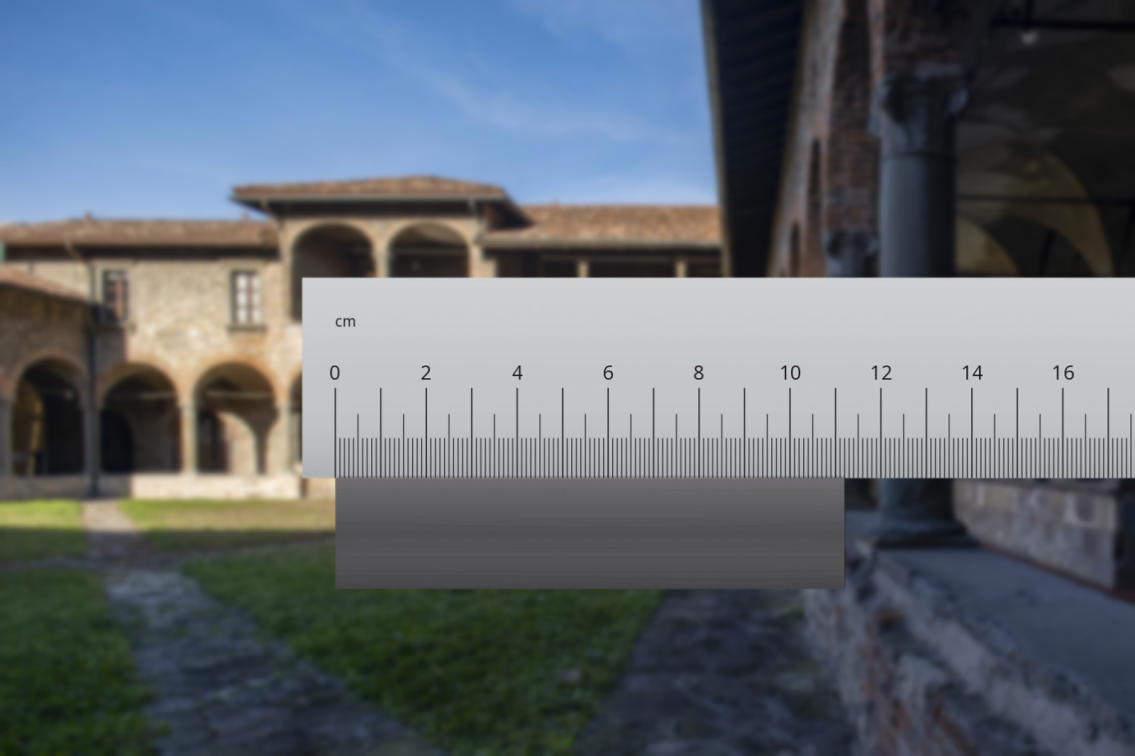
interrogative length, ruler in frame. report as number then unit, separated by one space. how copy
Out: 11.2 cm
